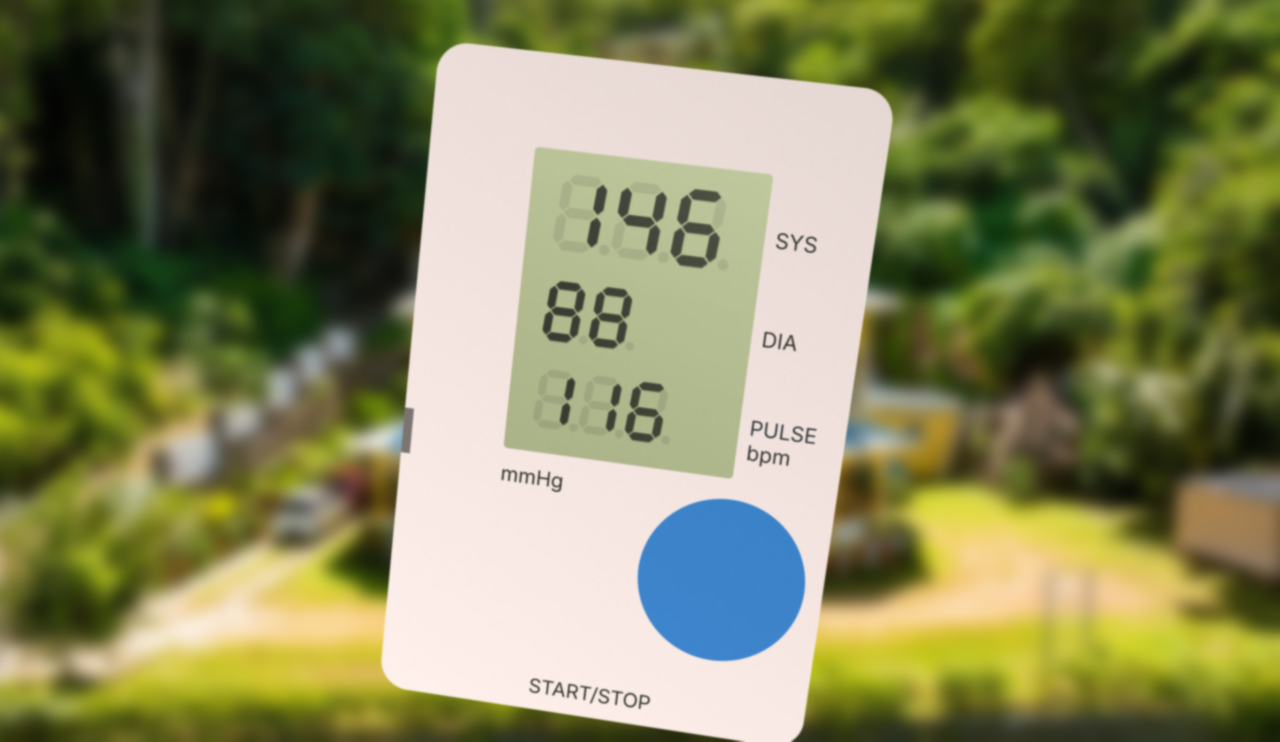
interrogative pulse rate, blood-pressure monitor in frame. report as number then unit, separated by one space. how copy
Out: 116 bpm
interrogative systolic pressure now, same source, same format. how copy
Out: 146 mmHg
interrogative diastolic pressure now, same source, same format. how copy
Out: 88 mmHg
